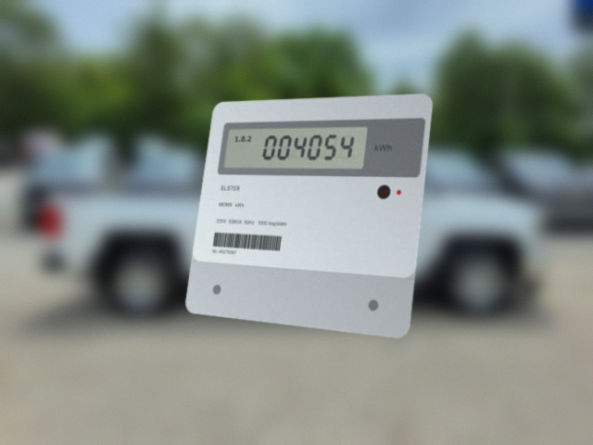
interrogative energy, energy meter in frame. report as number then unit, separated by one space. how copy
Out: 4054 kWh
